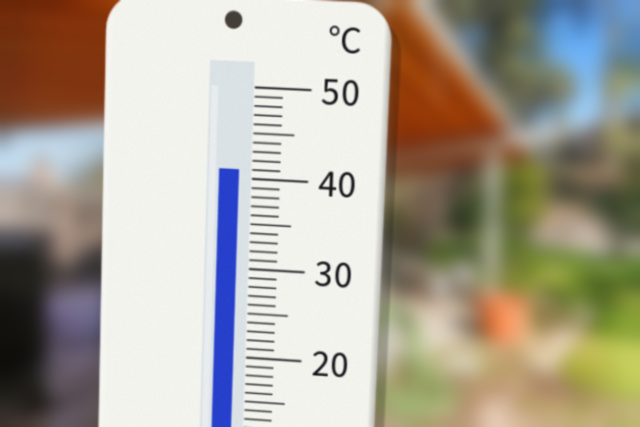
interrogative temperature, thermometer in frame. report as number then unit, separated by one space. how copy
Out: 41 °C
